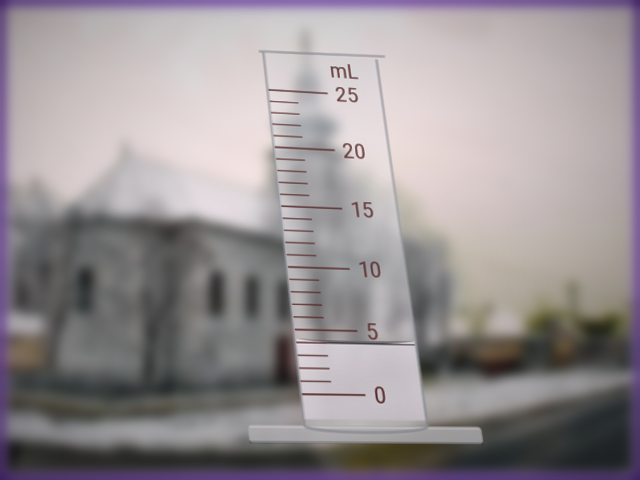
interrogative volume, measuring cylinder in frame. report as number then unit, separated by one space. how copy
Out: 4 mL
